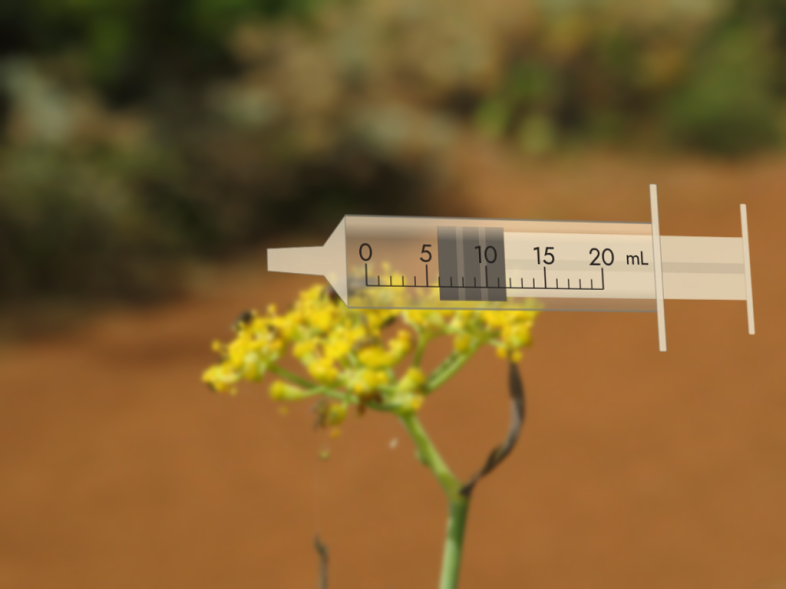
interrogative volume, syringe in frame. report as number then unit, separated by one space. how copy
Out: 6 mL
